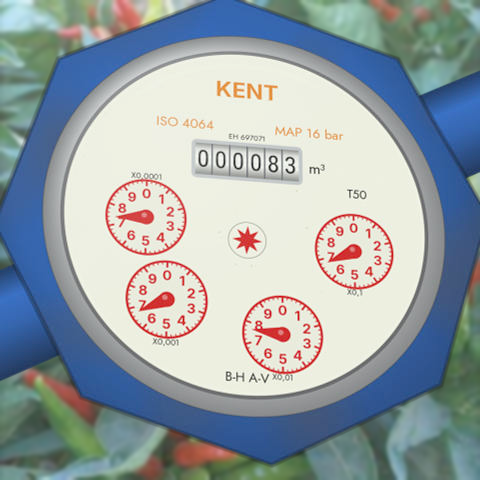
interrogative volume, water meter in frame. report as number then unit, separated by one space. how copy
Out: 83.6767 m³
